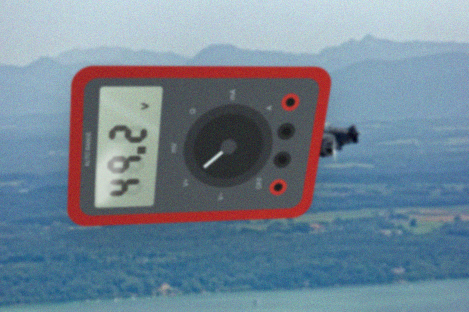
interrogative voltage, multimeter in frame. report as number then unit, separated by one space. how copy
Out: 49.2 V
